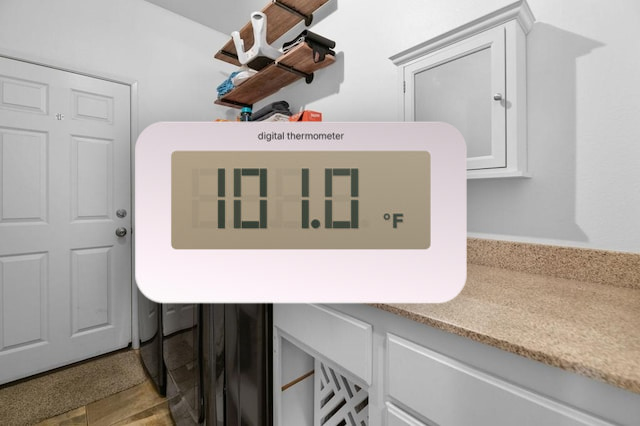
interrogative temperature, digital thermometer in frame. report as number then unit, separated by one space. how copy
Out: 101.0 °F
